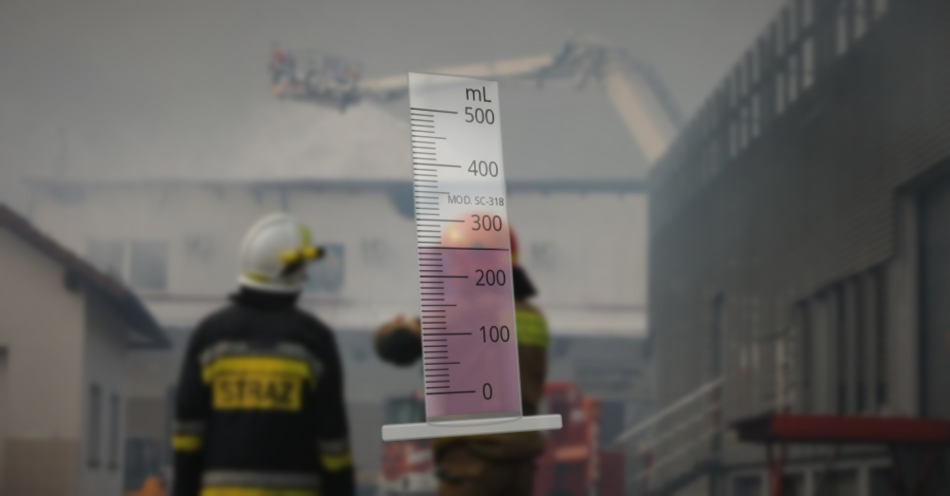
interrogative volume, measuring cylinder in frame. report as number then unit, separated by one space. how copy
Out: 250 mL
